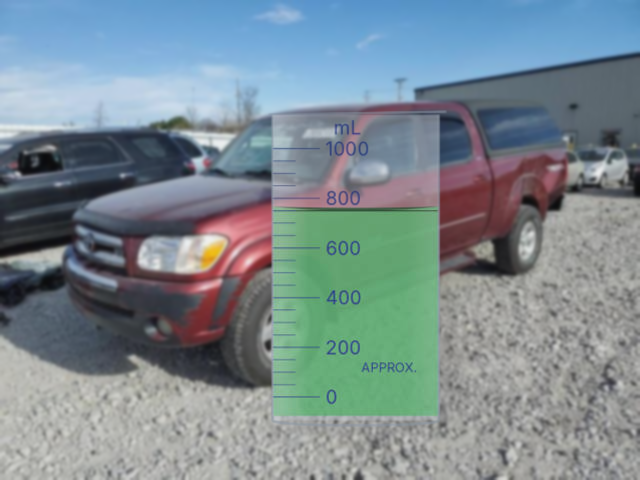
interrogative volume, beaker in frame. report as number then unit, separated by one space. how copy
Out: 750 mL
